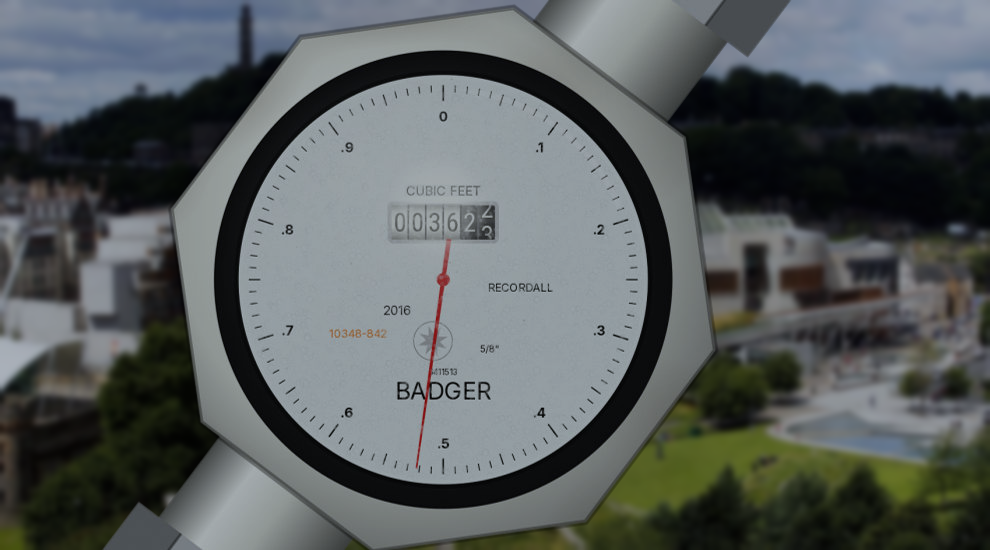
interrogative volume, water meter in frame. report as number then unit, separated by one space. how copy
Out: 3622.52 ft³
